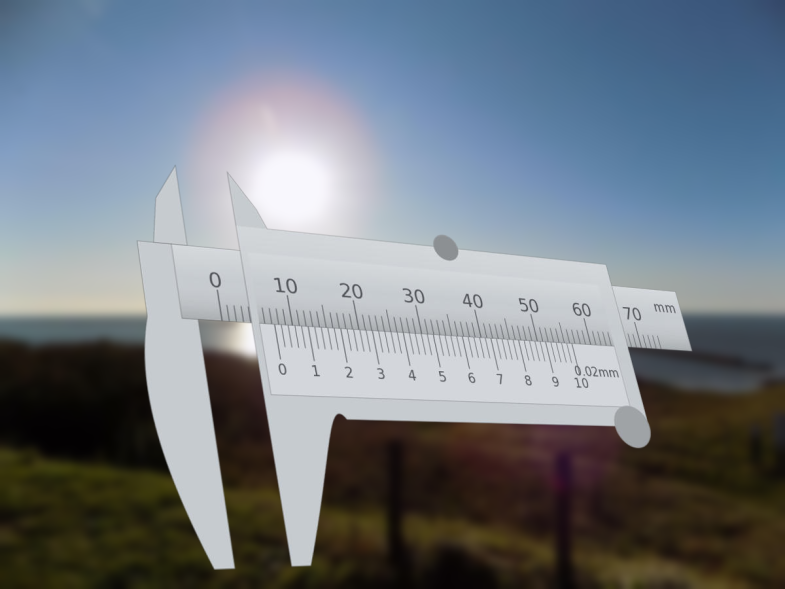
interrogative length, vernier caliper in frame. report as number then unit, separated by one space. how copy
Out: 7.4 mm
